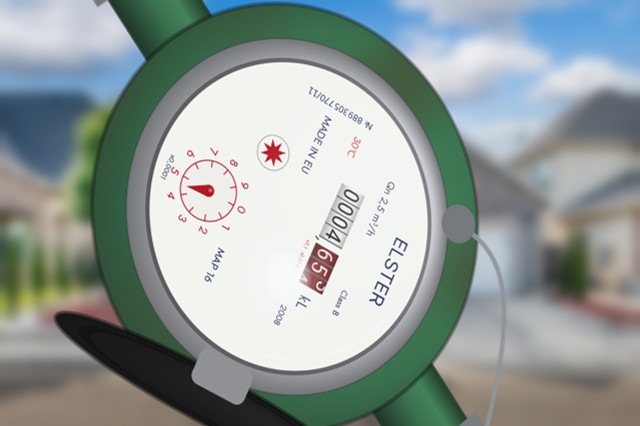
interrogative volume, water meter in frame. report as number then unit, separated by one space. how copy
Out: 4.6534 kL
